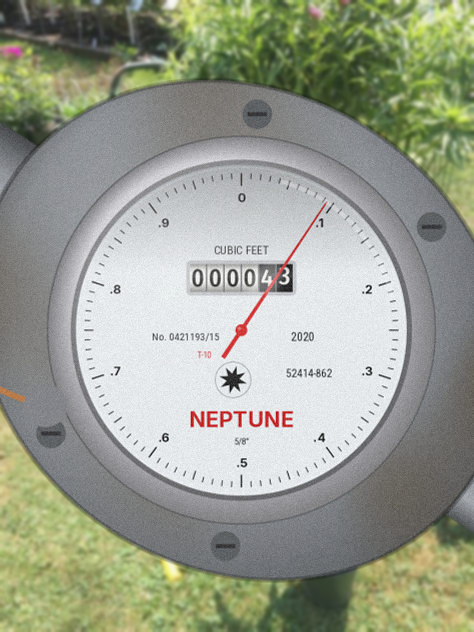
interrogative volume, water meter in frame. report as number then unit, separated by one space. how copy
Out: 43.09 ft³
